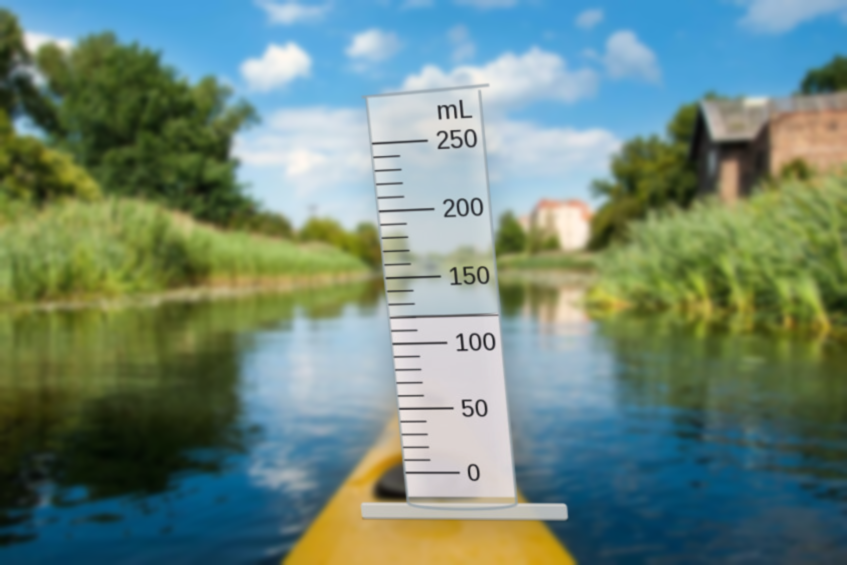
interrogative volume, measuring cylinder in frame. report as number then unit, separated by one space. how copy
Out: 120 mL
